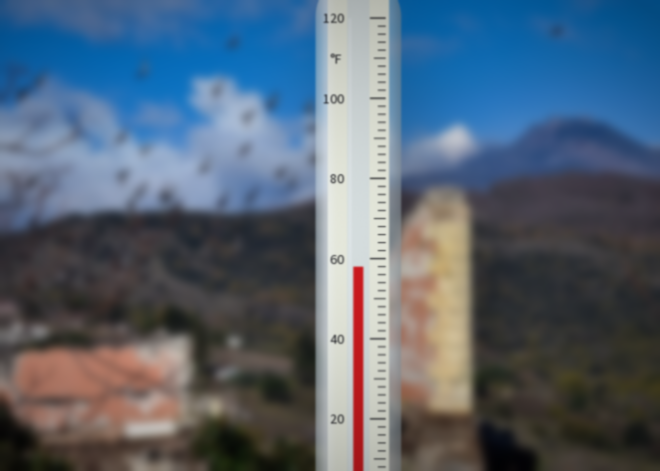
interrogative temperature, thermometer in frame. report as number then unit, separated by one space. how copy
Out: 58 °F
